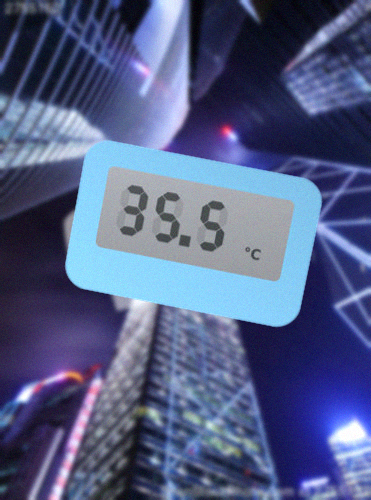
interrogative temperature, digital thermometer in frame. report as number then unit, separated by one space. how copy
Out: 35.5 °C
